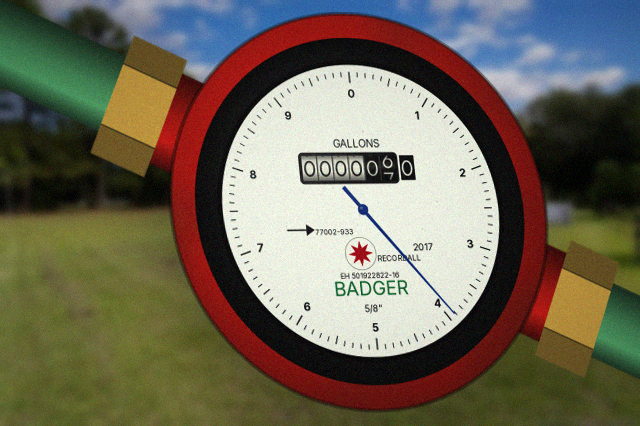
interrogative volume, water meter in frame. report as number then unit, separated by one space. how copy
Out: 63.9 gal
